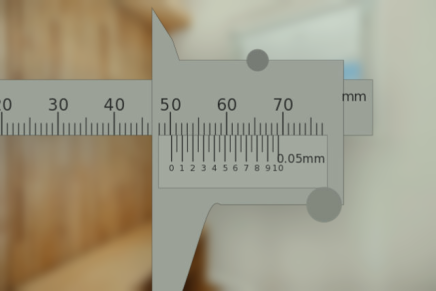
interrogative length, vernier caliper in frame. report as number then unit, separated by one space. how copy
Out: 50.2 mm
